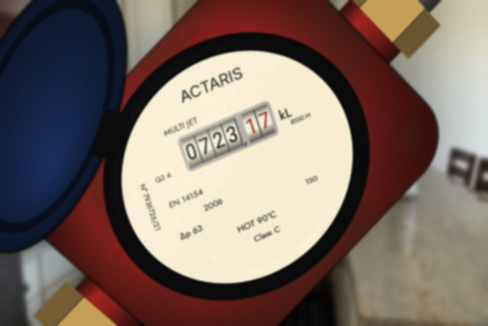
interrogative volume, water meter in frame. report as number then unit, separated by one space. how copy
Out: 723.17 kL
